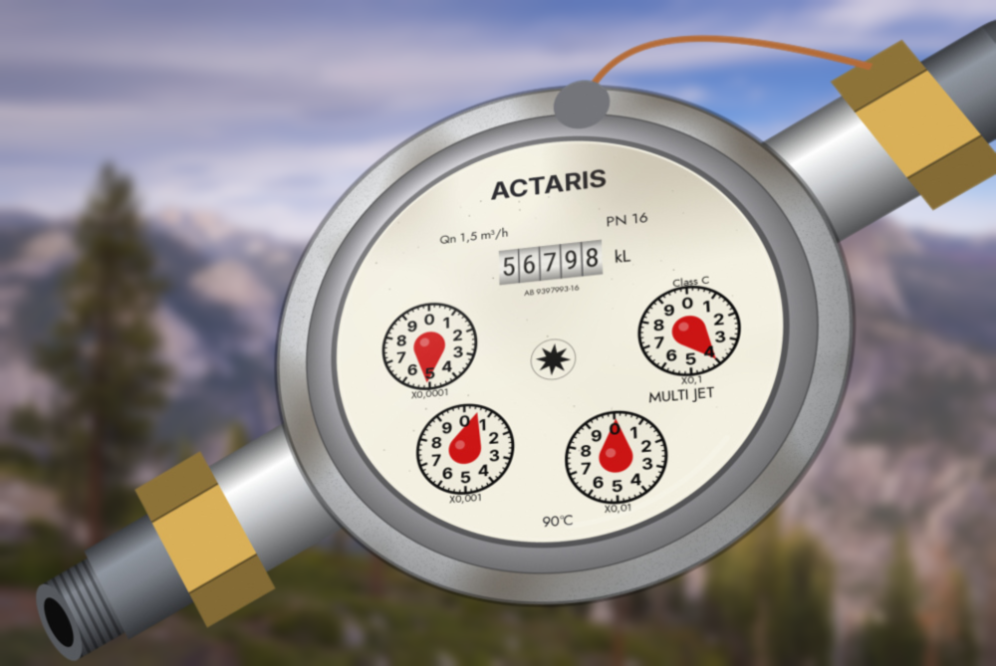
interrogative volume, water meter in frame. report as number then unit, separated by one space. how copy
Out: 56798.4005 kL
